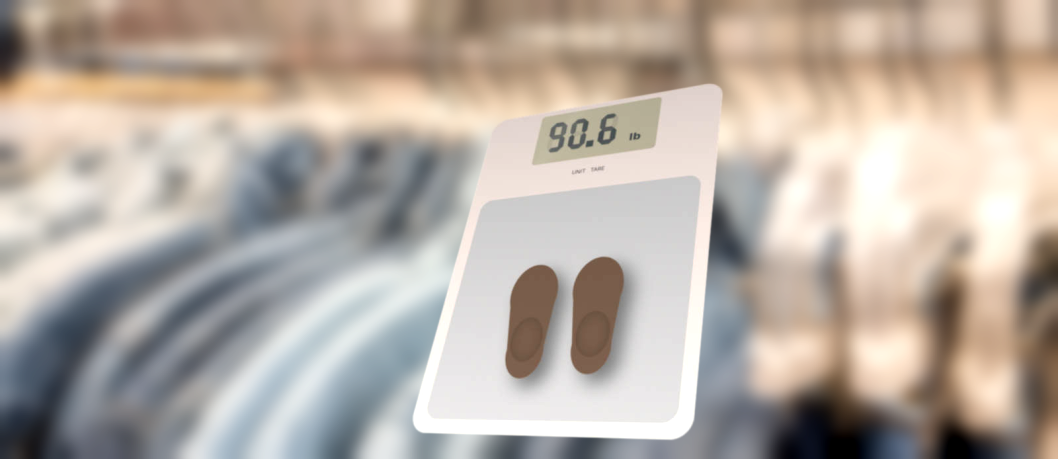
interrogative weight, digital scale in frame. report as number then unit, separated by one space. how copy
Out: 90.6 lb
